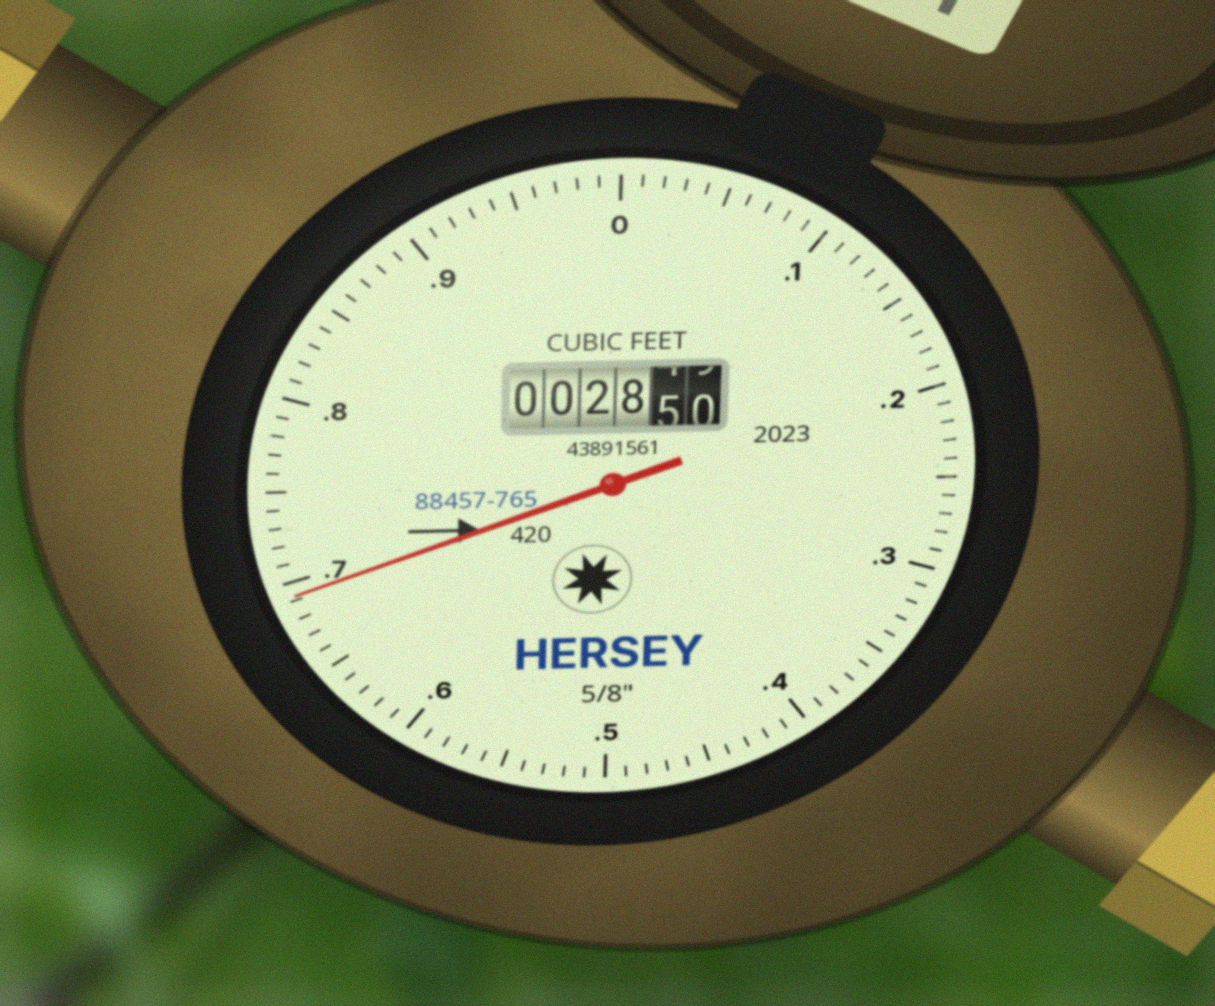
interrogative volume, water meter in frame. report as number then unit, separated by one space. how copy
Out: 2849.69 ft³
